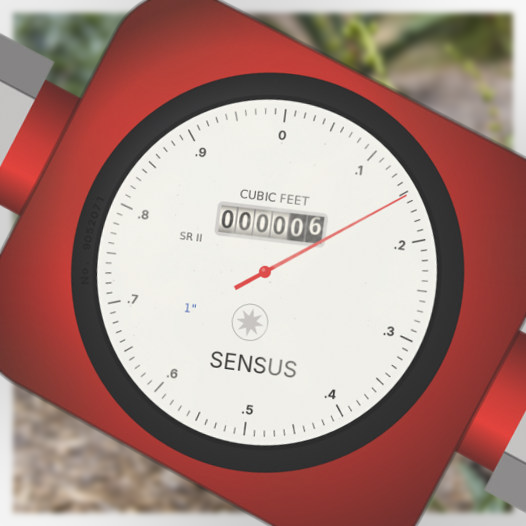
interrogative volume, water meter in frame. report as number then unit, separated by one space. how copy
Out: 6.15 ft³
